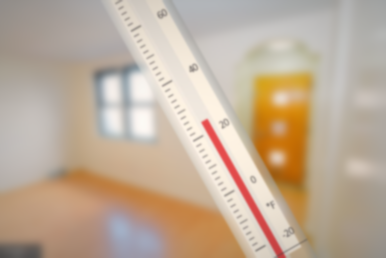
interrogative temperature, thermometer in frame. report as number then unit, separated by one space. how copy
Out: 24 °F
